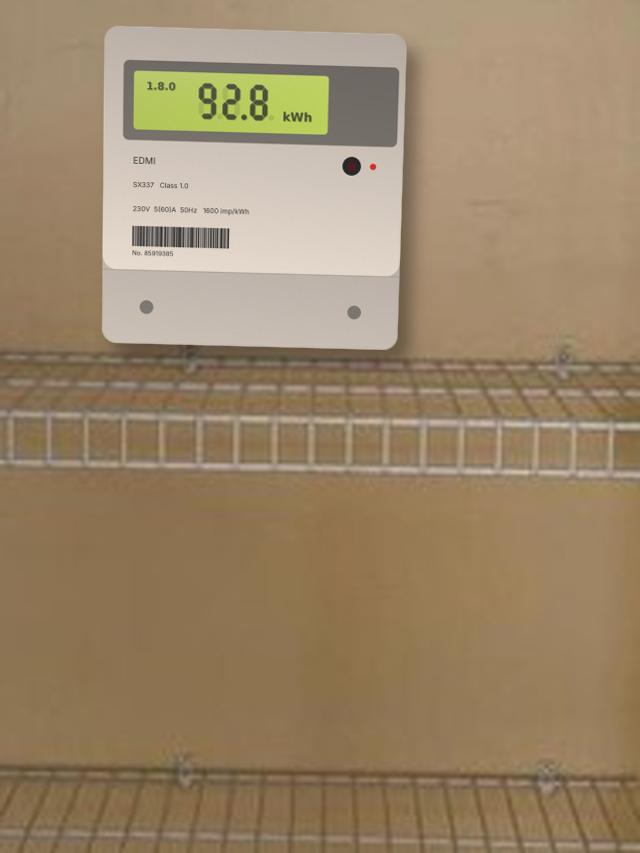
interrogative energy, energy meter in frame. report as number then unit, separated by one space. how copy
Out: 92.8 kWh
